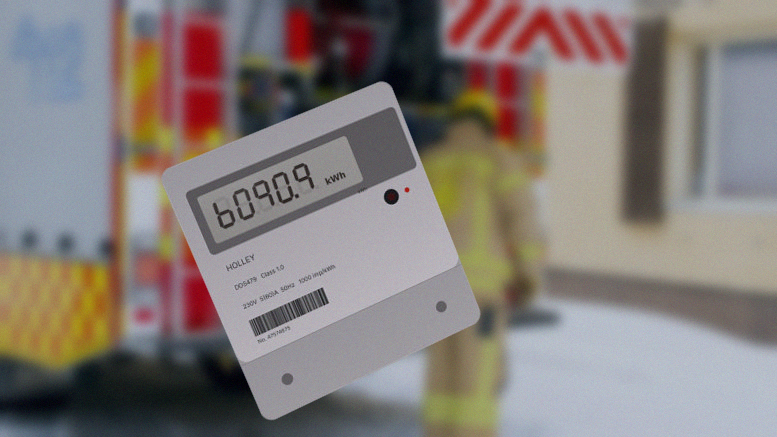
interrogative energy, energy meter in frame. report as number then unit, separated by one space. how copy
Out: 6090.9 kWh
